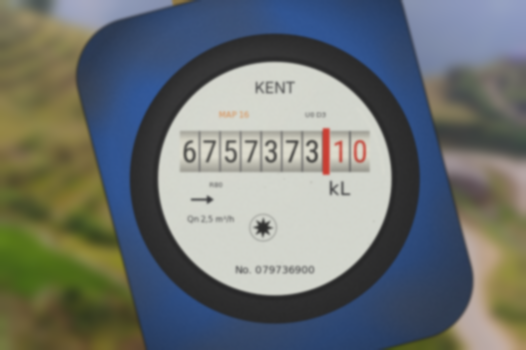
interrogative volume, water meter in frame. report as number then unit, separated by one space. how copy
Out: 6757373.10 kL
